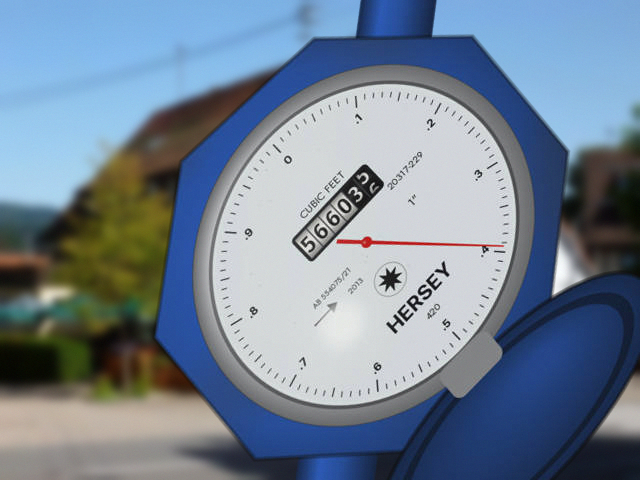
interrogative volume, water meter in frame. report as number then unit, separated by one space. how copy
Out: 566035.39 ft³
